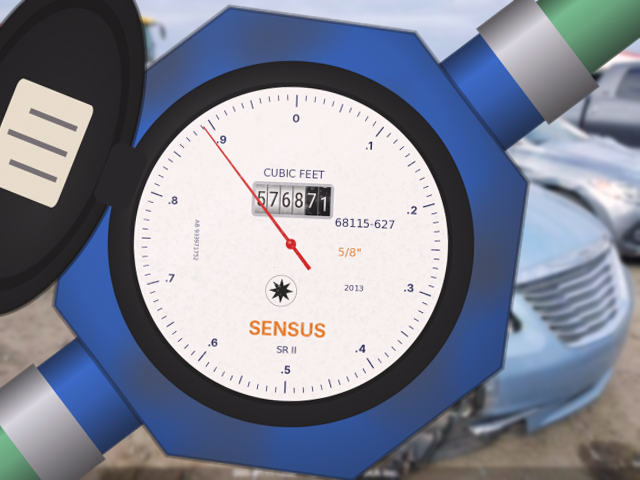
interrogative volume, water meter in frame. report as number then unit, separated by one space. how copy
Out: 576870.89 ft³
